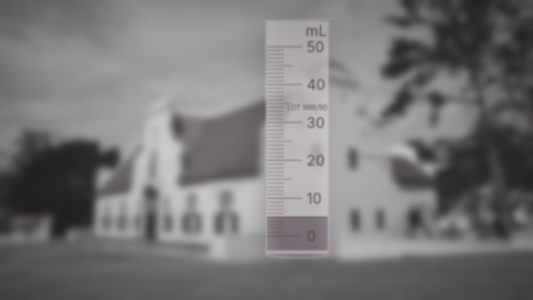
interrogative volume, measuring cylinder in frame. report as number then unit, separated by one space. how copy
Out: 5 mL
